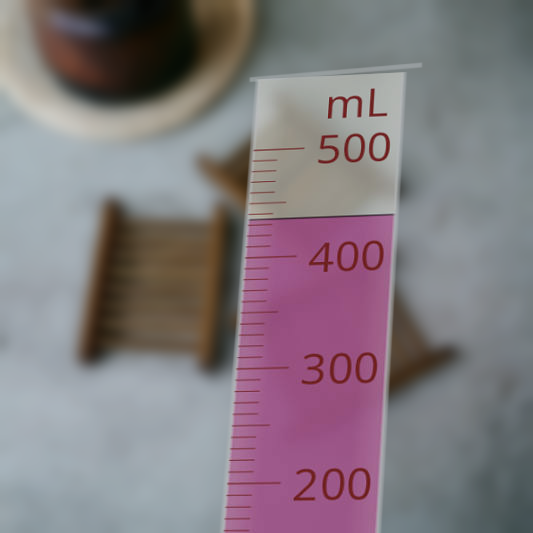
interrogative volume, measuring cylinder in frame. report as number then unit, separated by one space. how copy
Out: 435 mL
